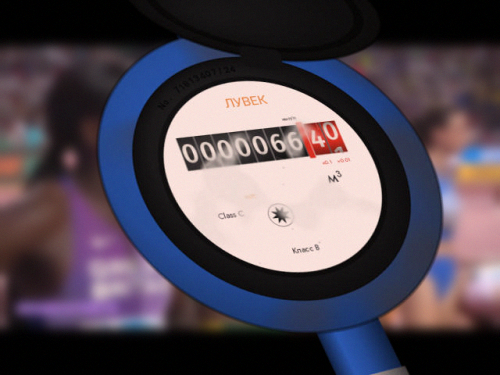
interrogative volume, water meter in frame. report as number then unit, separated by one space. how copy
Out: 66.40 m³
